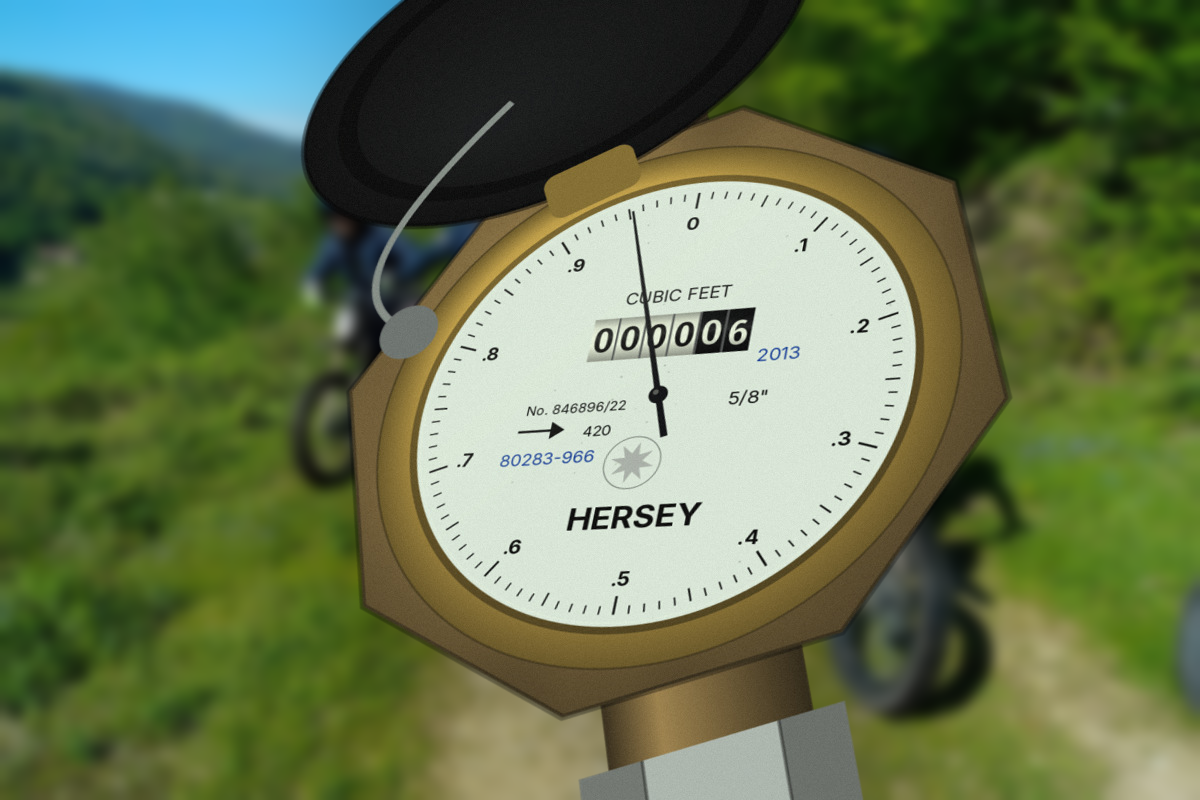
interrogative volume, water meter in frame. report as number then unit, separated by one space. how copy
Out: 5.95 ft³
